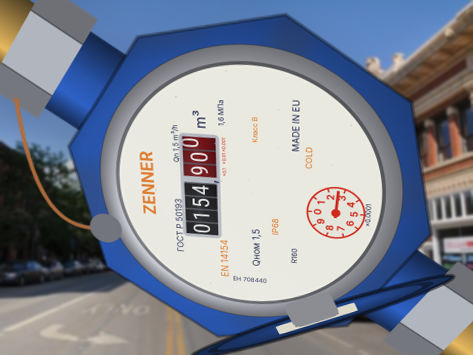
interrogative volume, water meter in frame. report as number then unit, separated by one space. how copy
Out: 154.9002 m³
